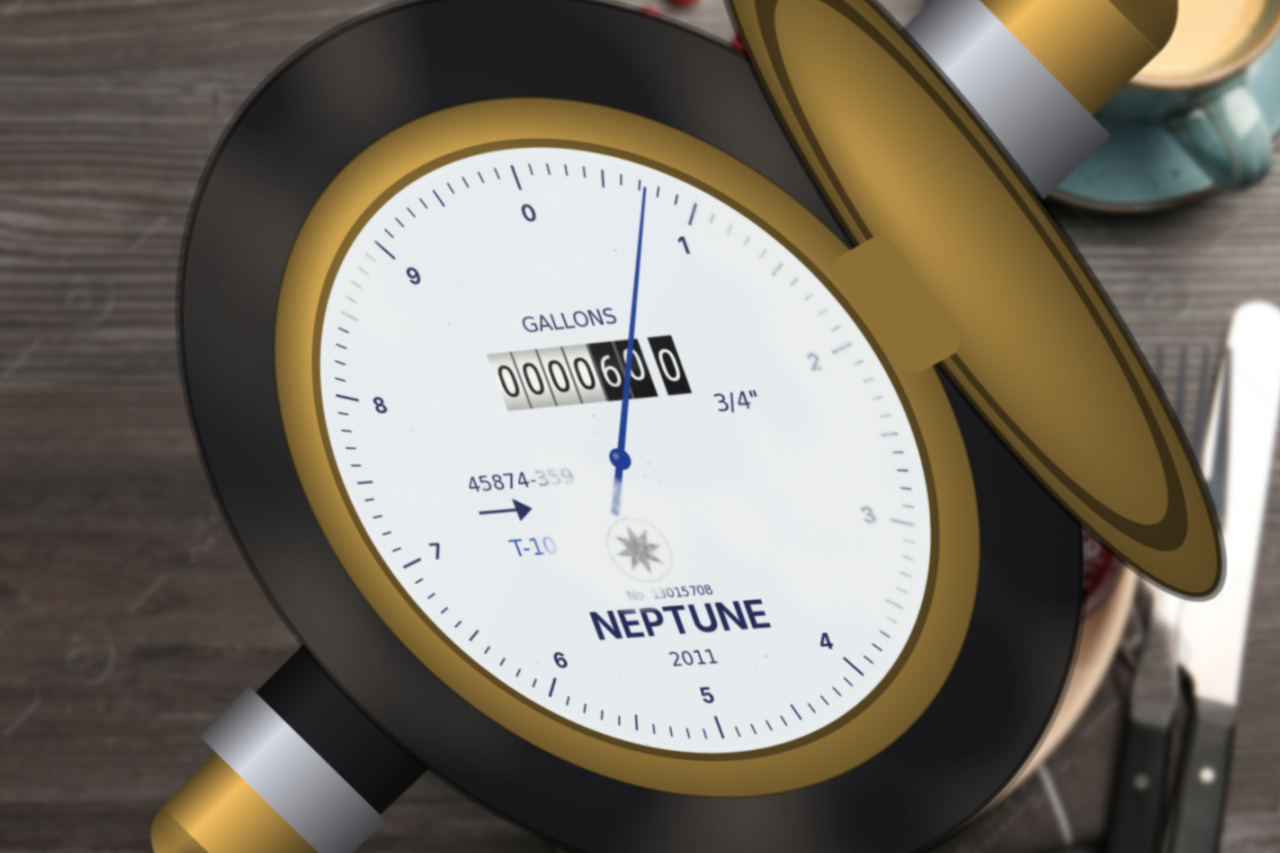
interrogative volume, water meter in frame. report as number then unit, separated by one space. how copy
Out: 600.7 gal
